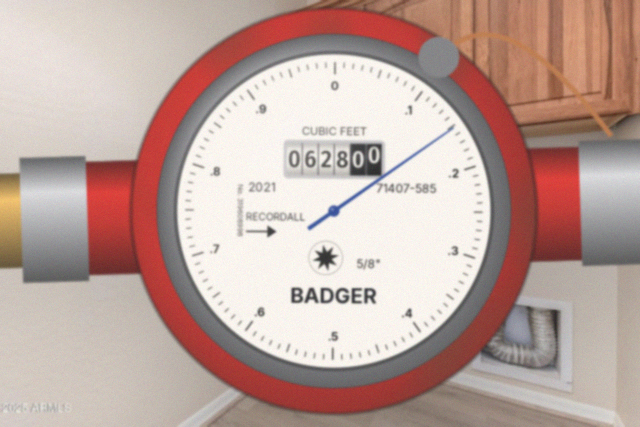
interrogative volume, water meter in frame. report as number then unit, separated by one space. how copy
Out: 62800.15 ft³
